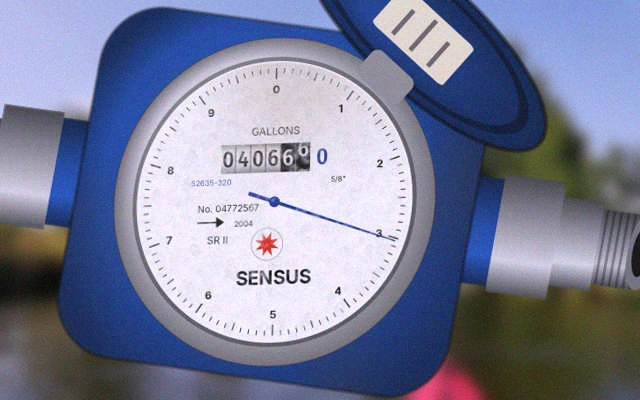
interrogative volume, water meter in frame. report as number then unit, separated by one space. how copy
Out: 406663.0 gal
